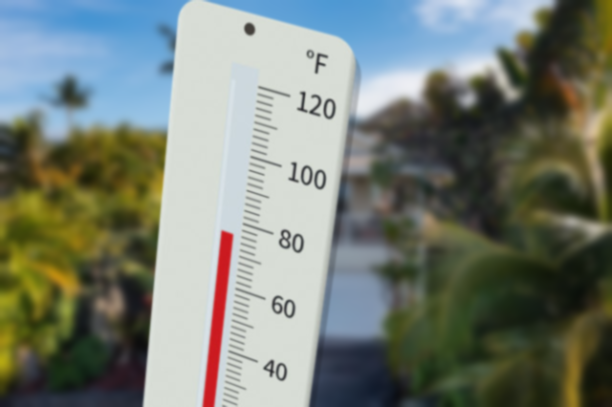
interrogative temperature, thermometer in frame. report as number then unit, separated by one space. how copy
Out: 76 °F
